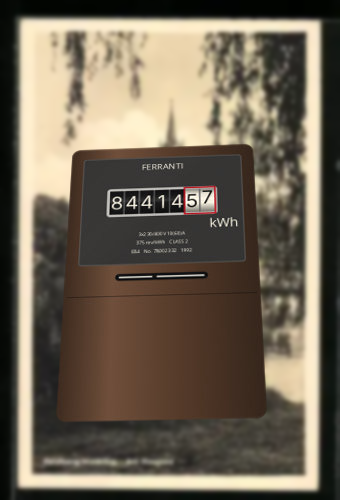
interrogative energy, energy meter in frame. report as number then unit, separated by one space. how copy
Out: 84414.57 kWh
